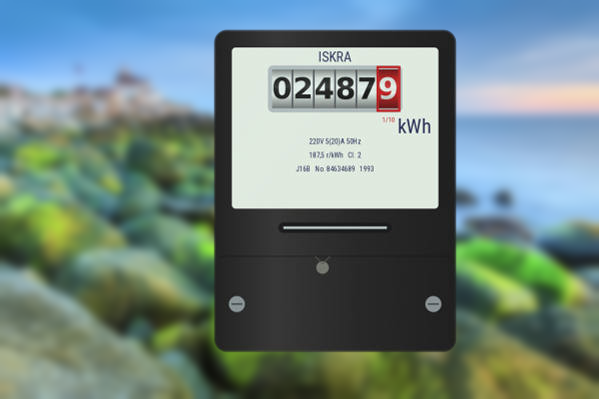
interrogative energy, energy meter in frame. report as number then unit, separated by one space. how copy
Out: 2487.9 kWh
